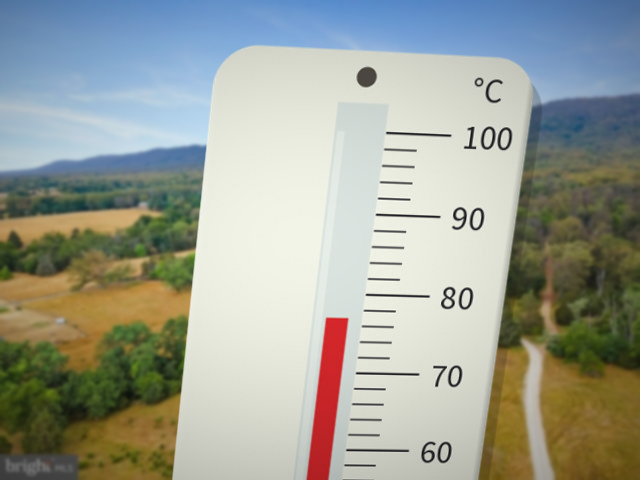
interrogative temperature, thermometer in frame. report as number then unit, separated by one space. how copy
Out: 77 °C
